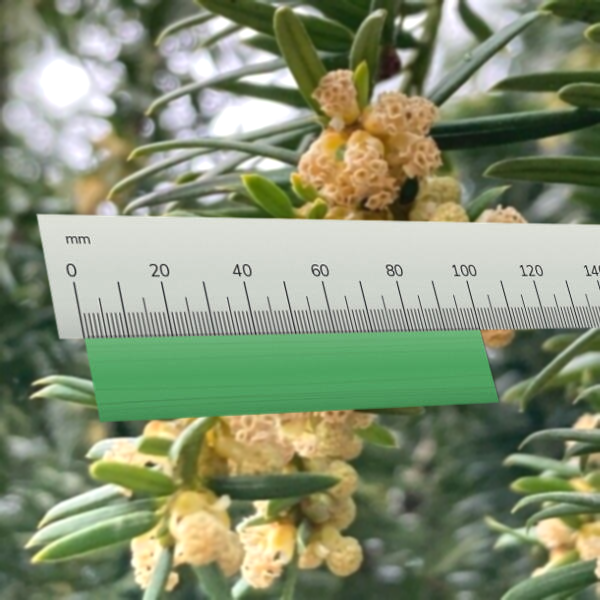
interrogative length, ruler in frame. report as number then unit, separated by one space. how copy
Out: 100 mm
